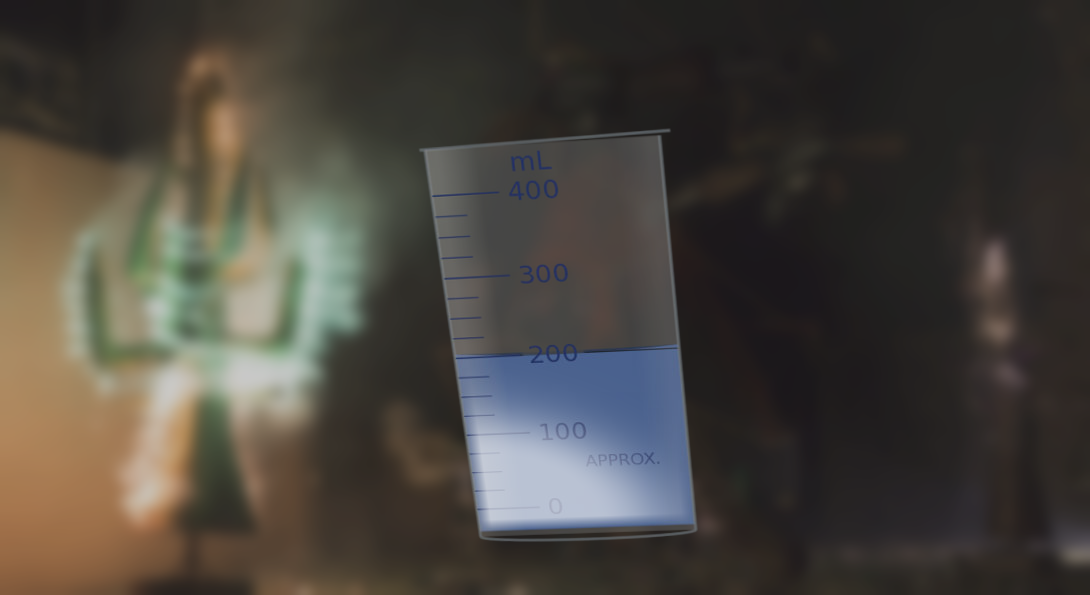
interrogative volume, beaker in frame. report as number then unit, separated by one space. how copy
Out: 200 mL
